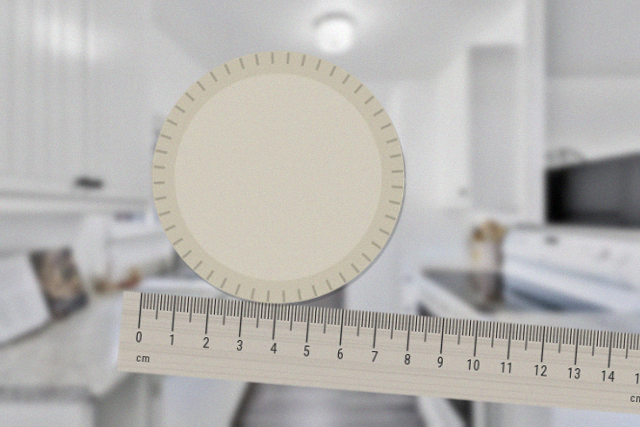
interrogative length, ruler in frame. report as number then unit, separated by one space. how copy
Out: 7.5 cm
